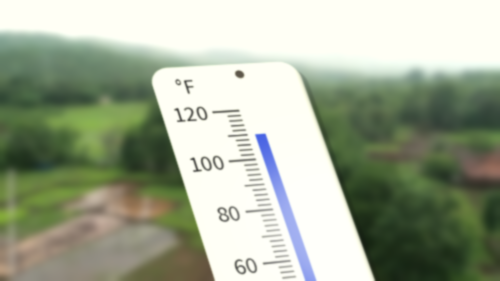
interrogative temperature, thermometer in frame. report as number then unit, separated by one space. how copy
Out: 110 °F
